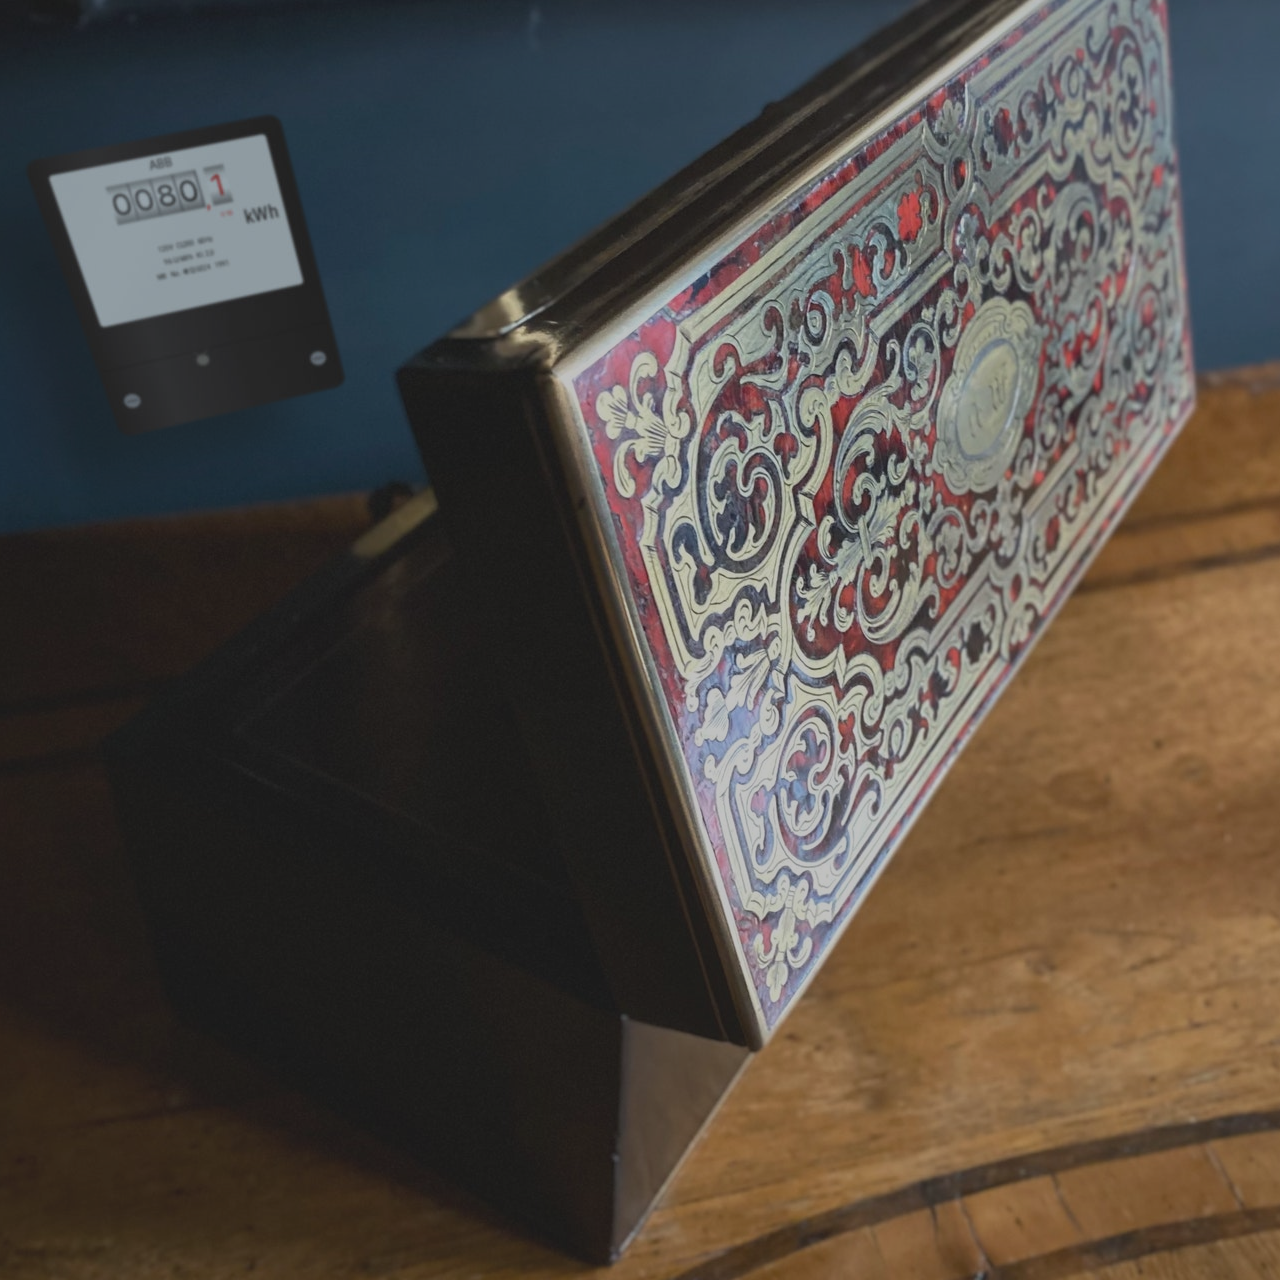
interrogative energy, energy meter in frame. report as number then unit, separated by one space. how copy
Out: 80.1 kWh
